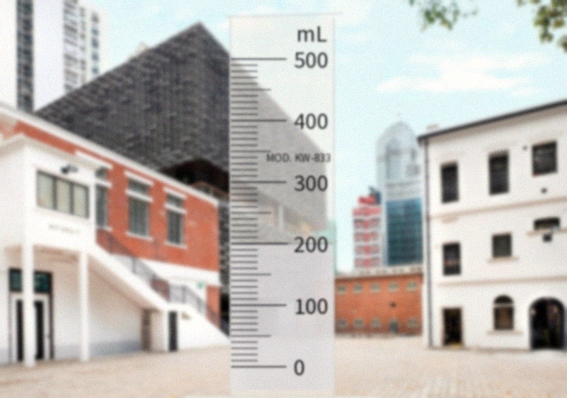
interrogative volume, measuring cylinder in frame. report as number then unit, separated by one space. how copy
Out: 200 mL
